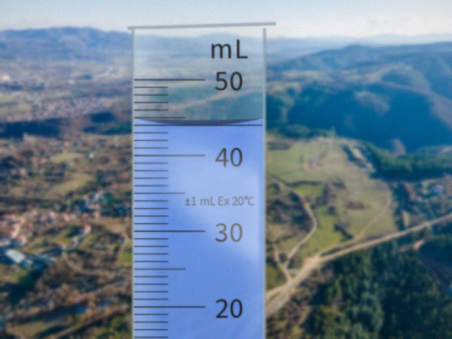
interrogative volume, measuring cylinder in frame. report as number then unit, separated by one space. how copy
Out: 44 mL
